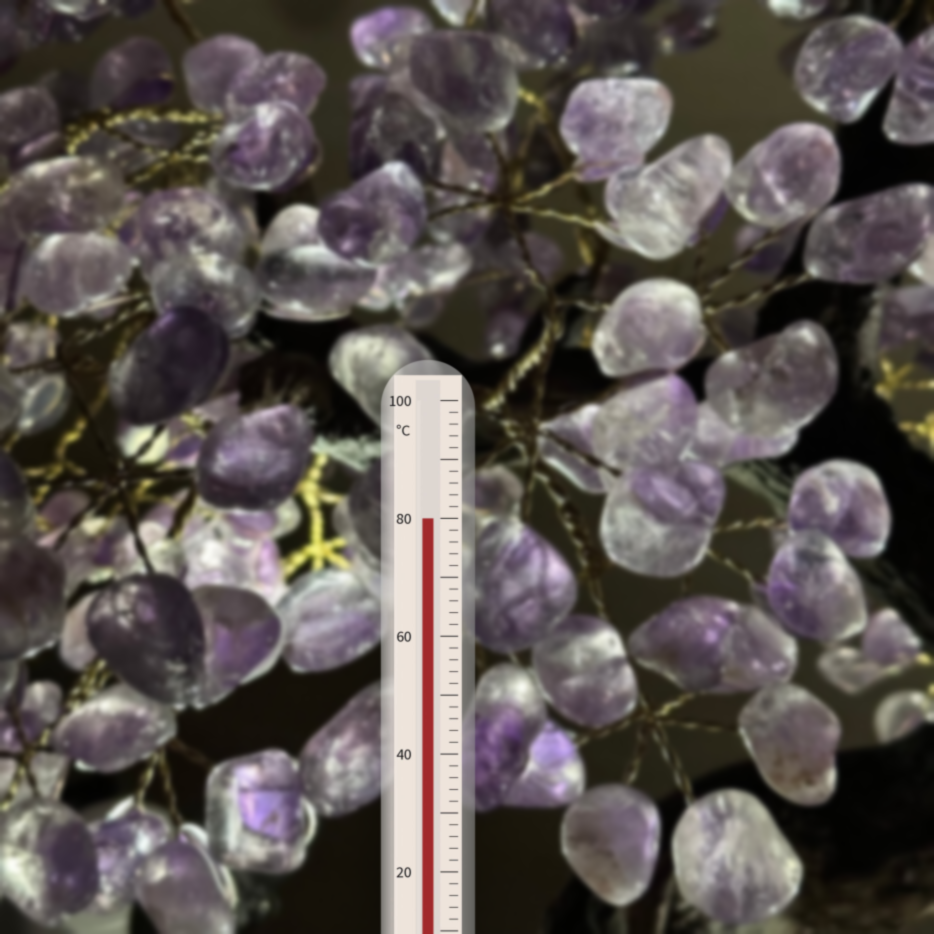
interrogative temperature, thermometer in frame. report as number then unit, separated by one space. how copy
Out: 80 °C
